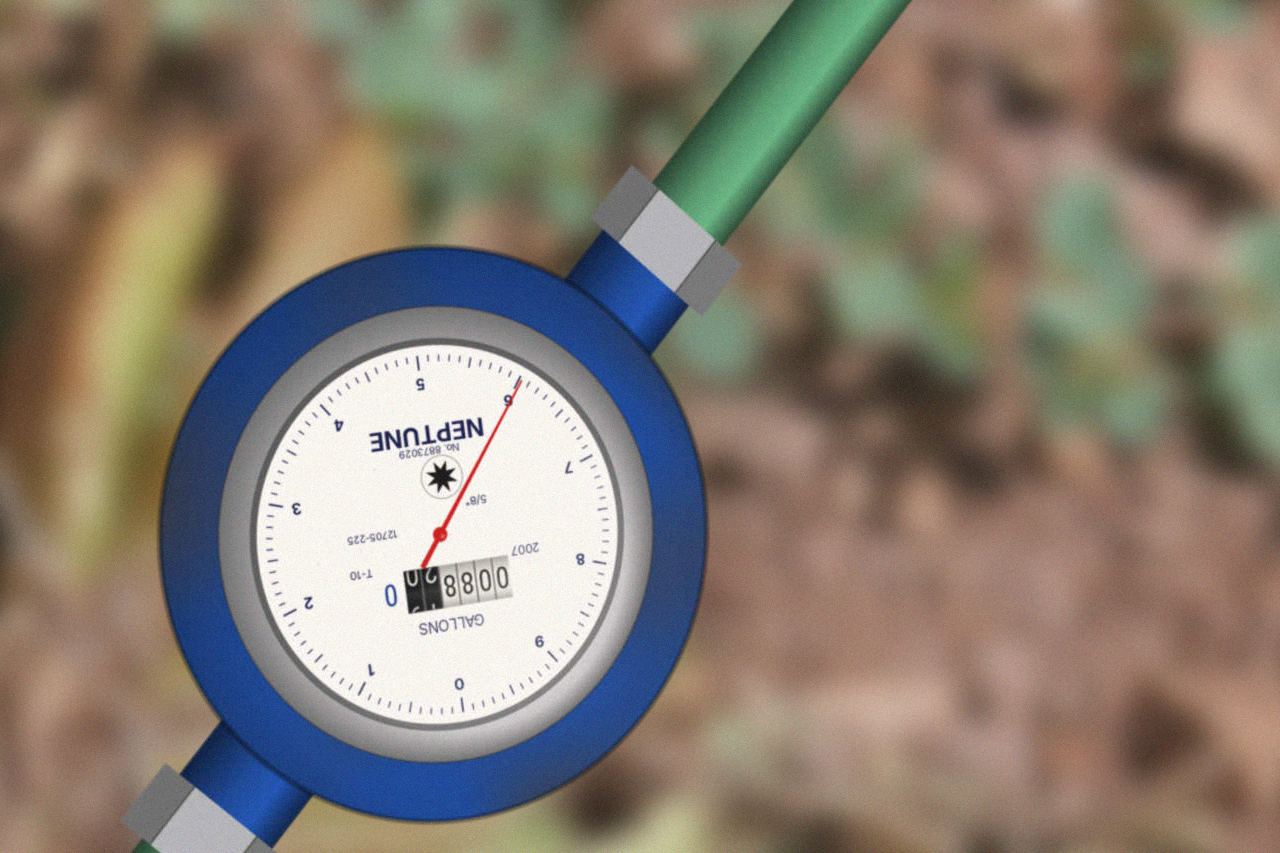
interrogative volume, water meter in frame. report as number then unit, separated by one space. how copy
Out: 88196.0 gal
